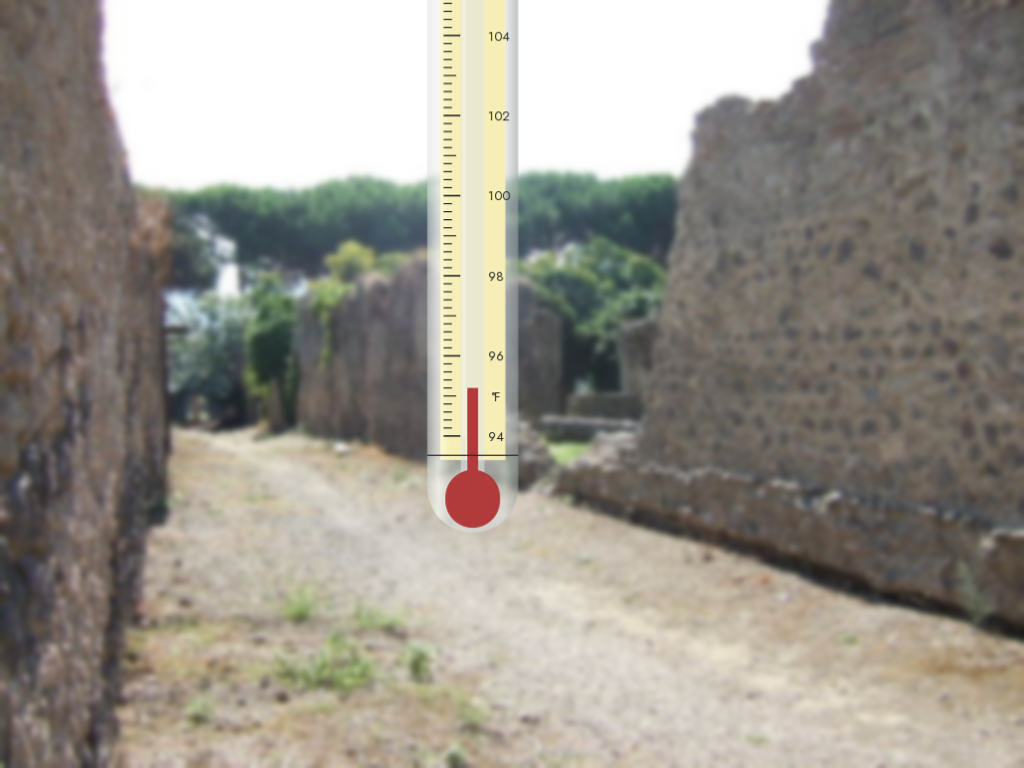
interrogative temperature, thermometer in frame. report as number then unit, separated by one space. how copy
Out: 95.2 °F
